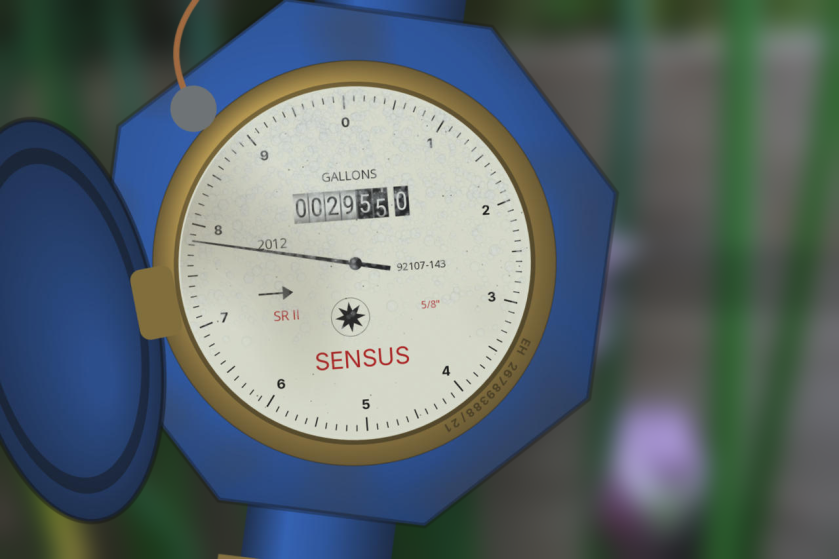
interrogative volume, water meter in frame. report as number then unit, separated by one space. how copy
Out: 29547.8 gal
